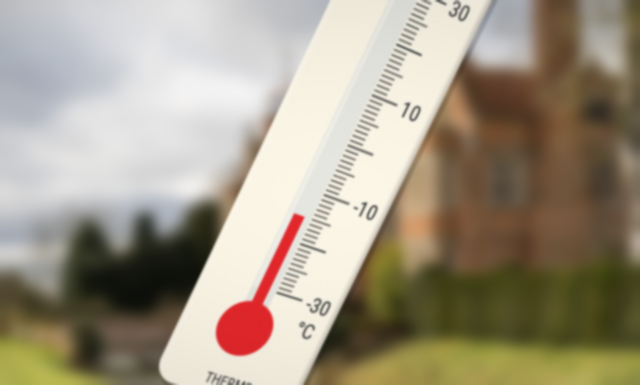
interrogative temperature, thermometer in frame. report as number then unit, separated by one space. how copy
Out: -15 °C
